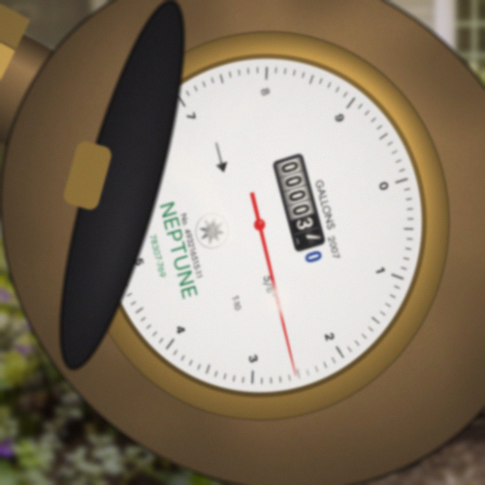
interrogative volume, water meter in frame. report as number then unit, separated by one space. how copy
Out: 372.5 gal
